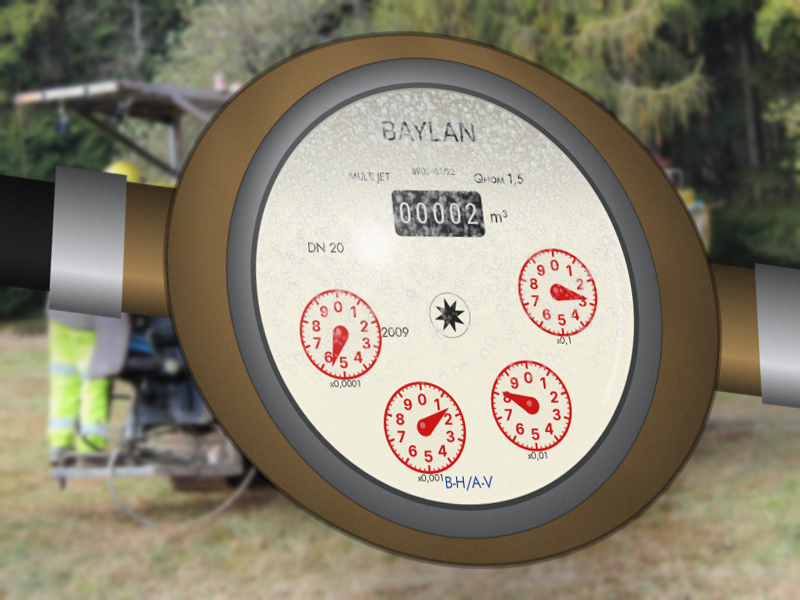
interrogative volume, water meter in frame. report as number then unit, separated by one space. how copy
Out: 2.2815 m³
